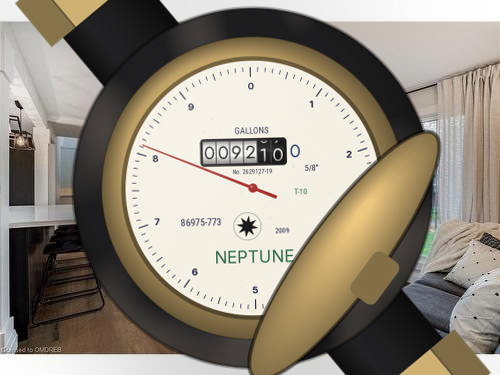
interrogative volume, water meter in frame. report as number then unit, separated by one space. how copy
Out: 92098.1 gal
